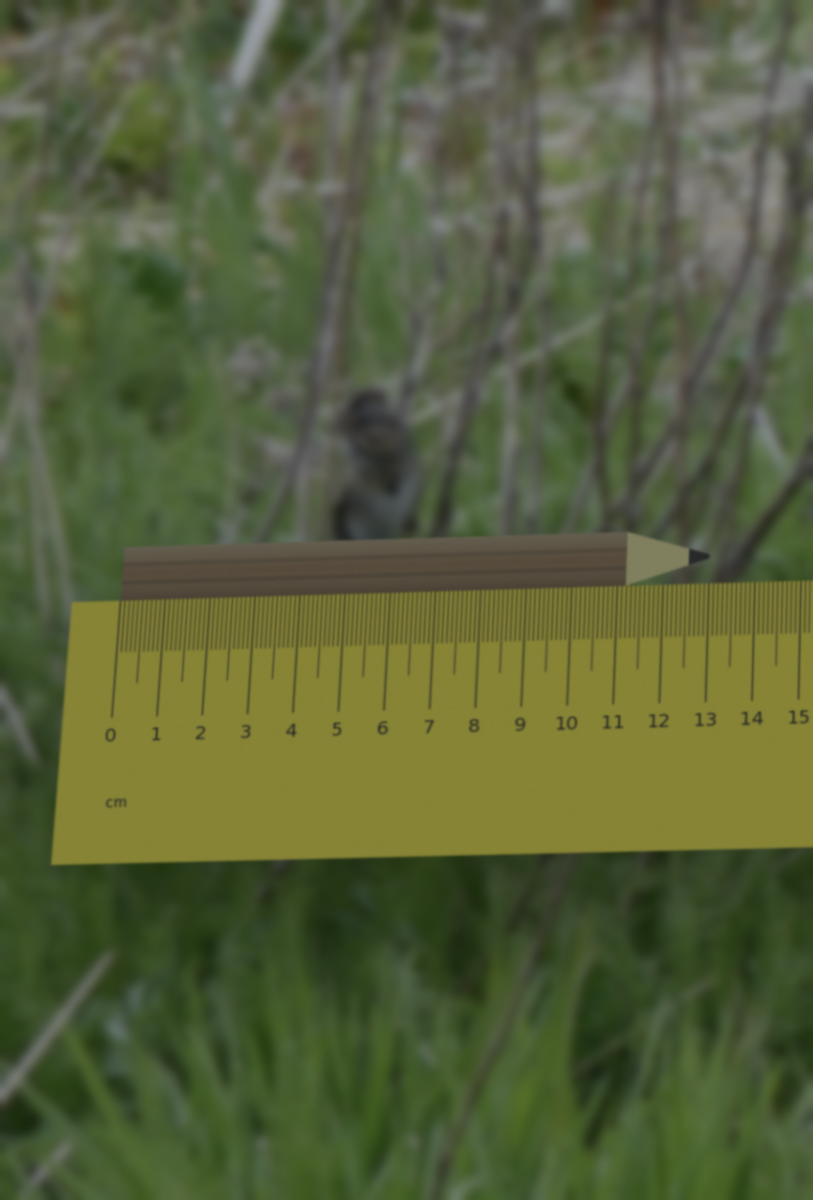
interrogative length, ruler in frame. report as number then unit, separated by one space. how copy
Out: 13 cm
